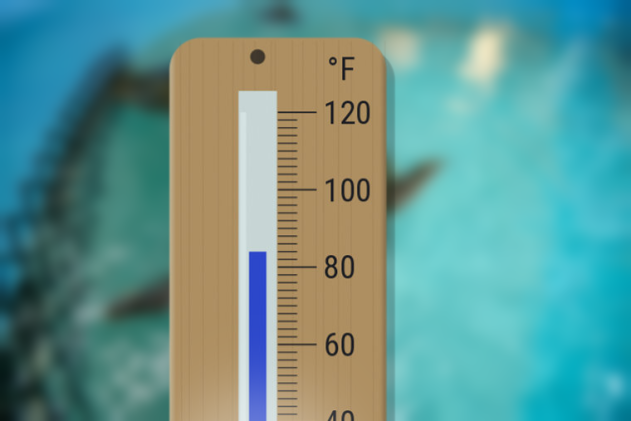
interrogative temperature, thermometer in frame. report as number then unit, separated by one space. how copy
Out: 84 °F
